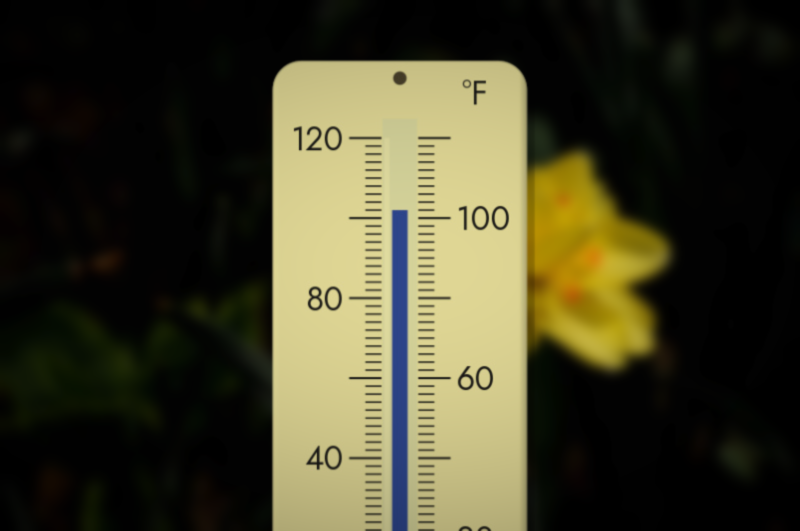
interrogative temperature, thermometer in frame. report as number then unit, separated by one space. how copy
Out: 102 °F
